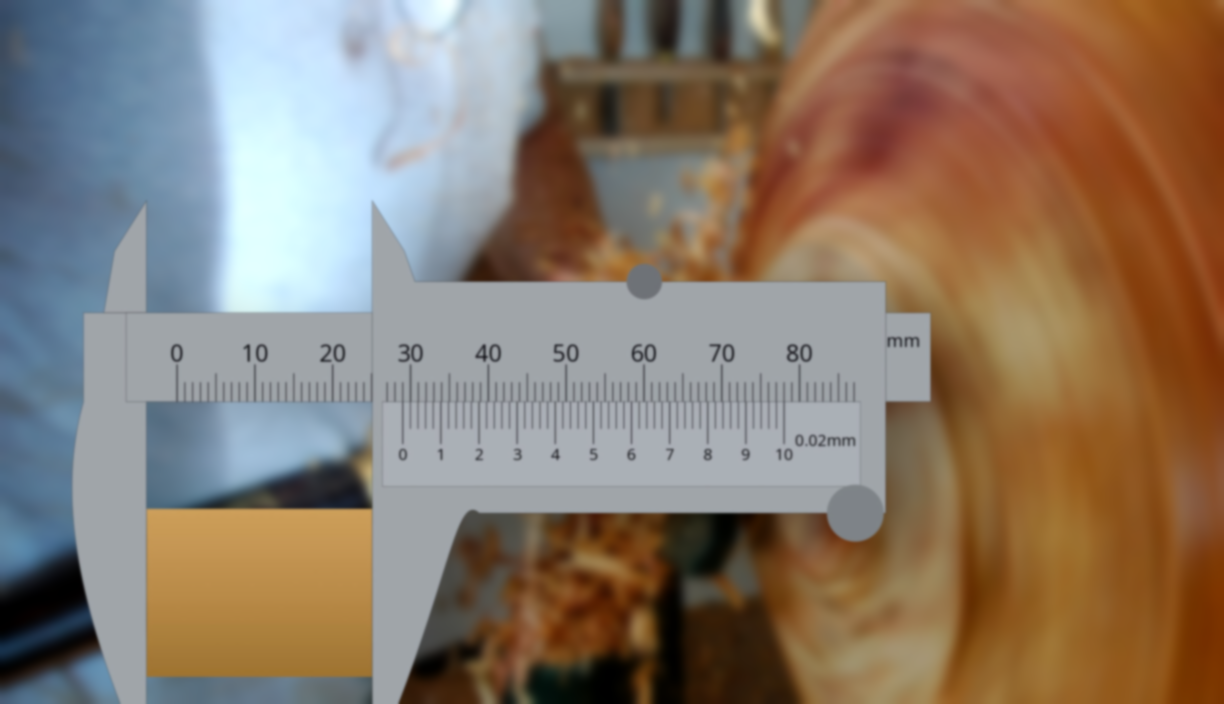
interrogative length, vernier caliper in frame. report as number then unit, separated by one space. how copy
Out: 29.0 mm
